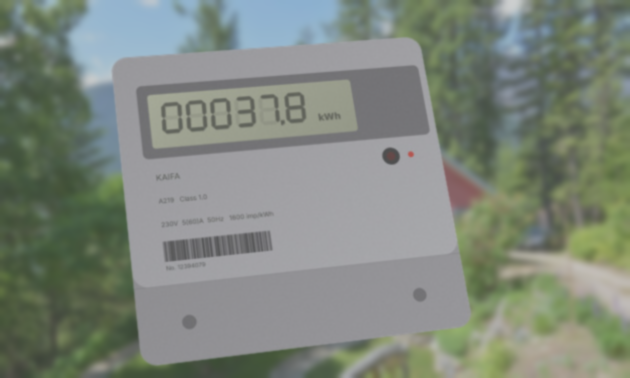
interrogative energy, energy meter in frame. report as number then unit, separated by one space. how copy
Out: 37.8 kWh
